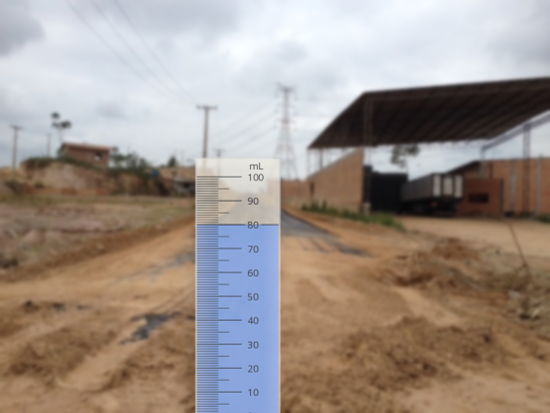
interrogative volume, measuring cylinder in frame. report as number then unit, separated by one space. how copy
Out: 80 mL
